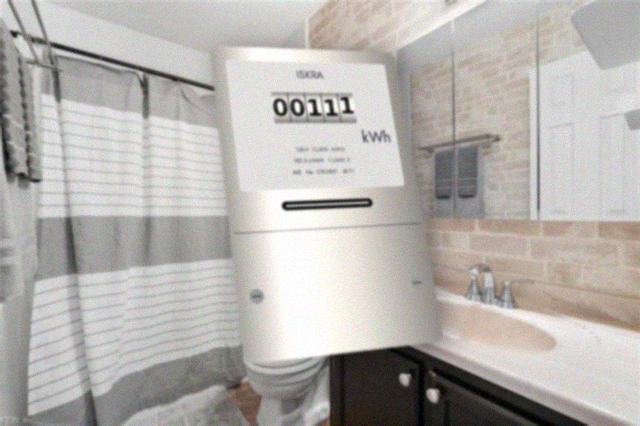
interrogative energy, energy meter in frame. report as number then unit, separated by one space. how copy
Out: 111 kWh
